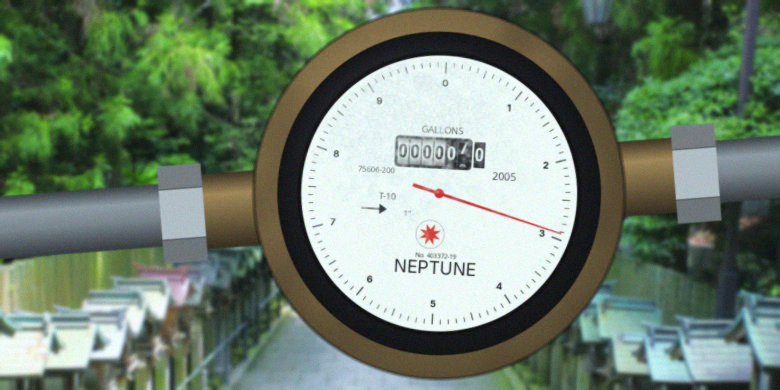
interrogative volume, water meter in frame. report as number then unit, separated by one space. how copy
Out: 72.9 gal
